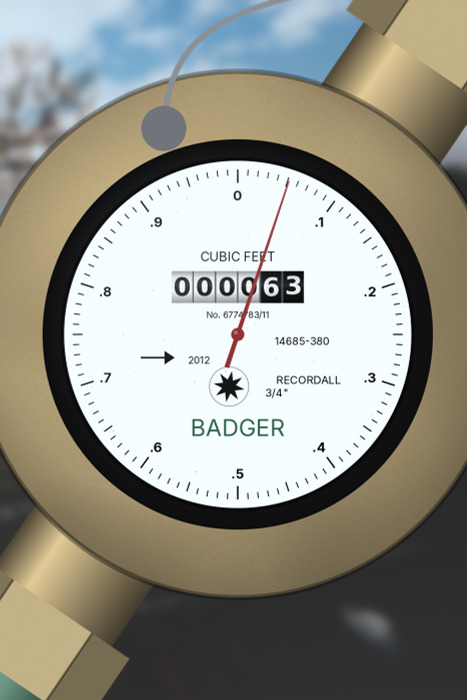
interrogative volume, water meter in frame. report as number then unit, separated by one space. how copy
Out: 63.05 ft³
